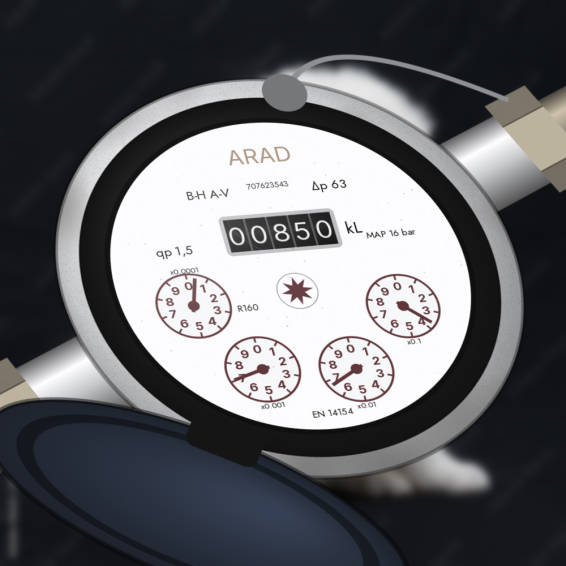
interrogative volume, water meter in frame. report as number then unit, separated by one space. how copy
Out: 850.3670 kL
